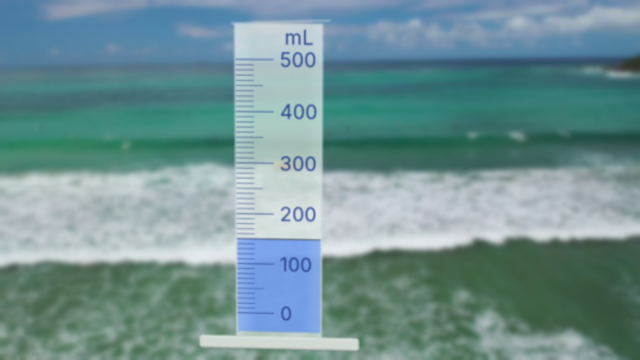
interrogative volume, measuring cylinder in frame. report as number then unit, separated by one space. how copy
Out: 150 mL
